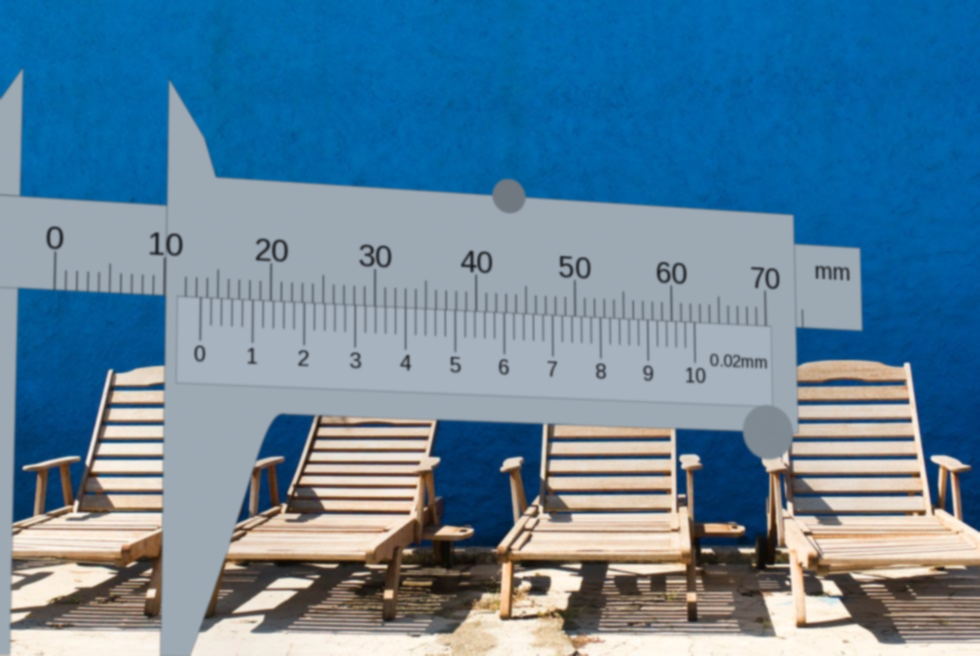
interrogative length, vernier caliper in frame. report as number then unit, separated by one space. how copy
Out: 13.4 mm
